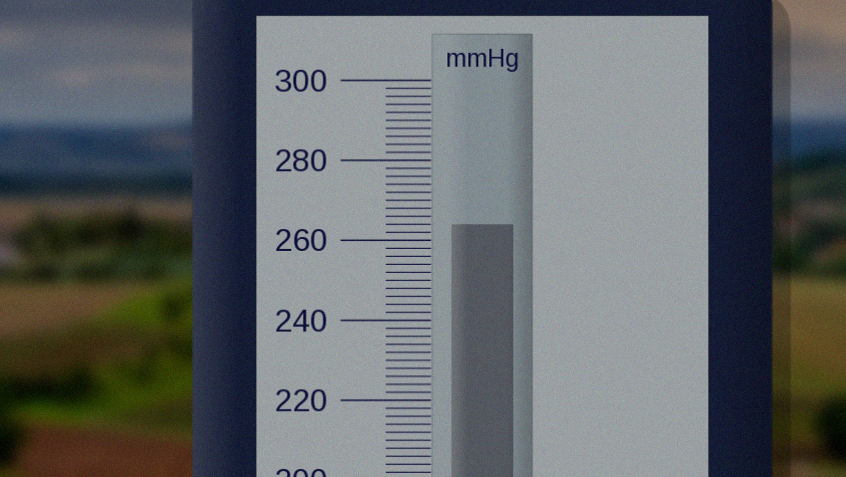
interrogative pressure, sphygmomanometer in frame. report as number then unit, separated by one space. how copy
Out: 264 mmHg
